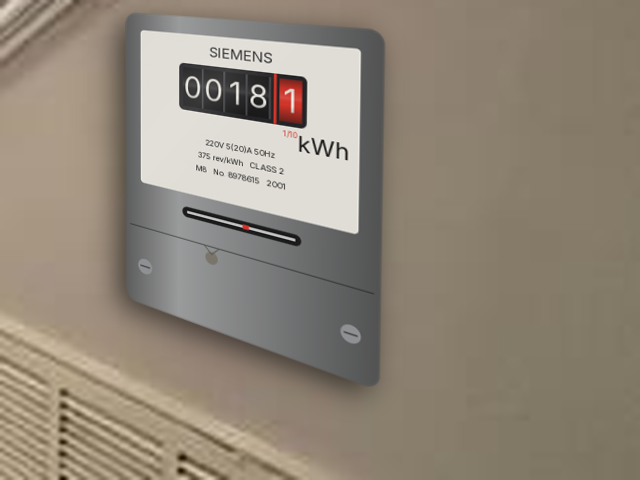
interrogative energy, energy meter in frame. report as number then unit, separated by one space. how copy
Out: 18.1 kWh
